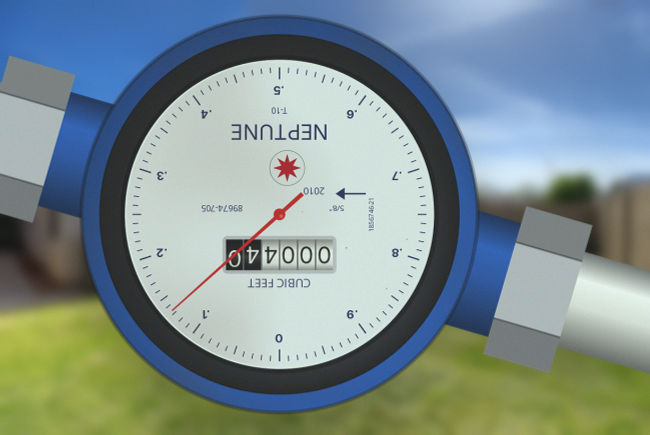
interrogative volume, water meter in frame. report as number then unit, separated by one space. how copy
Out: 440.13 ft³
